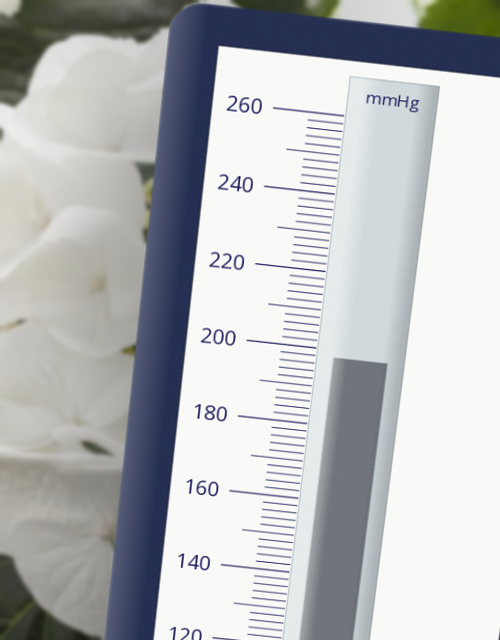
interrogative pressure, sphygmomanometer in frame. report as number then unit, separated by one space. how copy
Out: 198 mmHg
